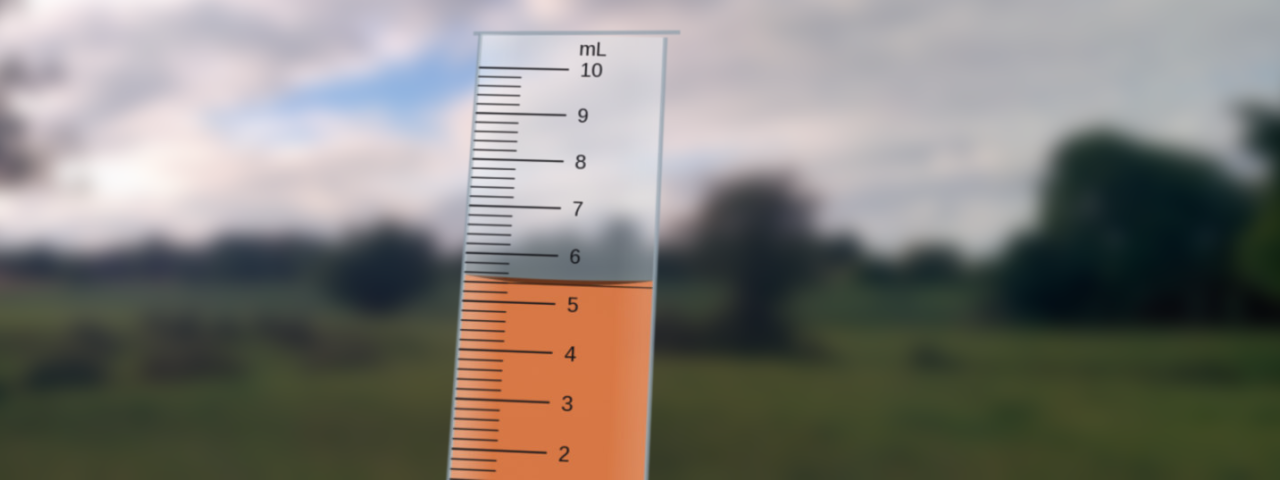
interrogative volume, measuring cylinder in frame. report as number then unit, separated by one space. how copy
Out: 5.4 mL
